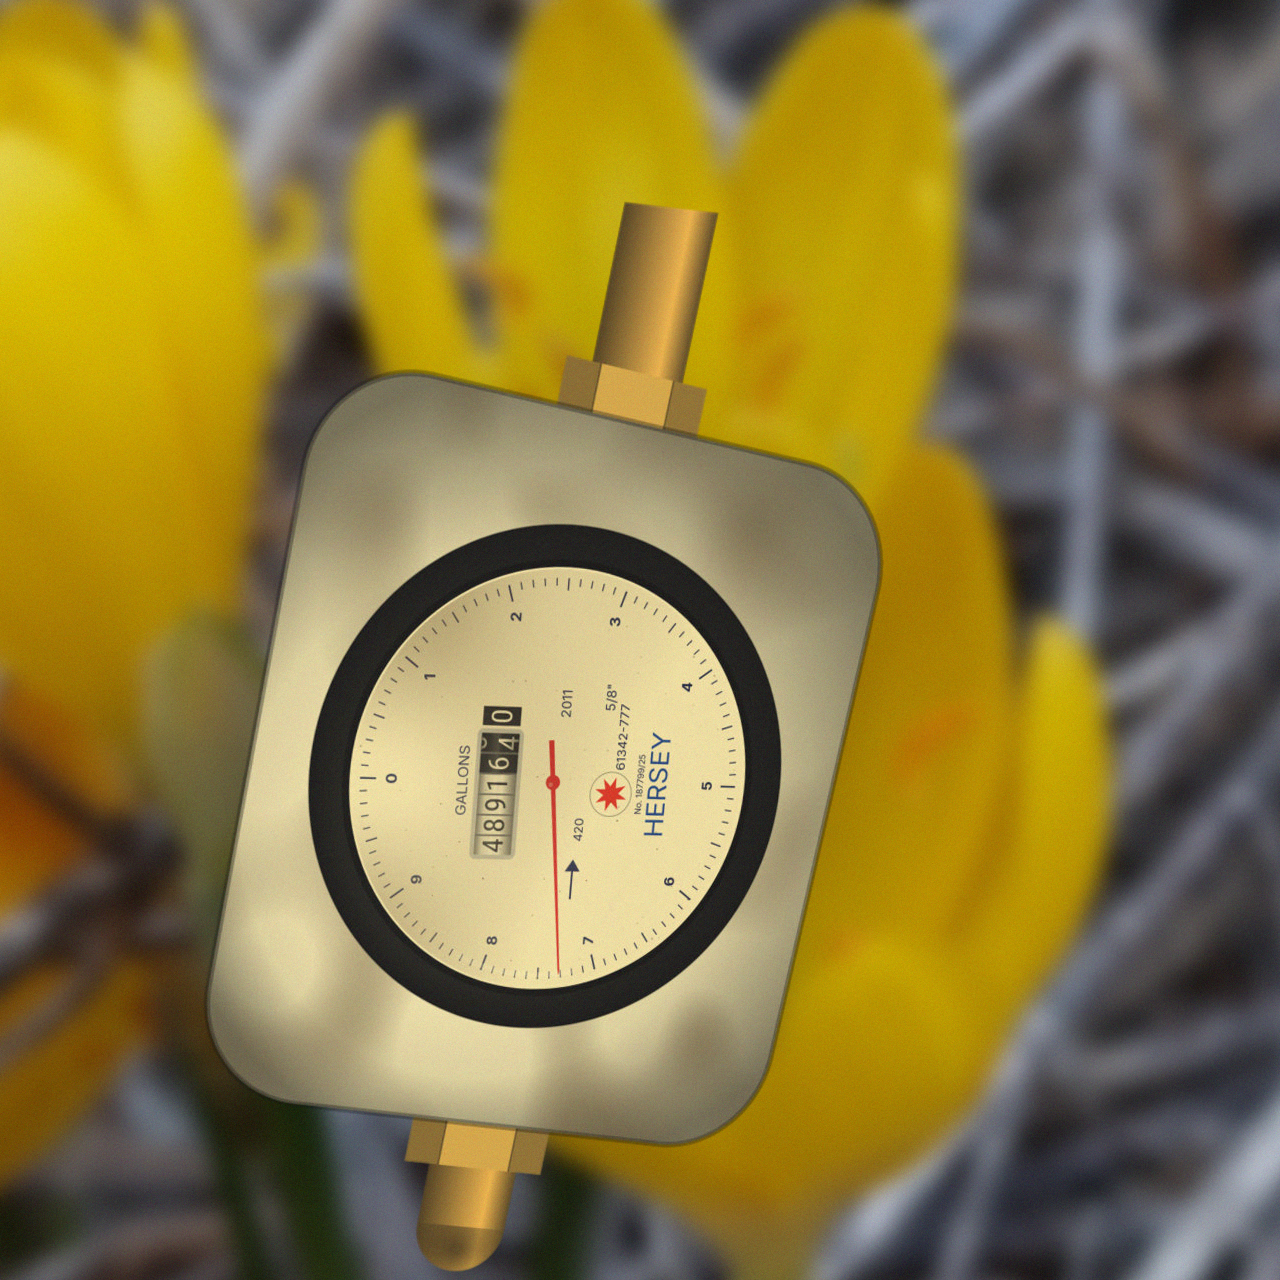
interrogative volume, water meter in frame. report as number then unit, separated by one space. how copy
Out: 4891637.3 gal
